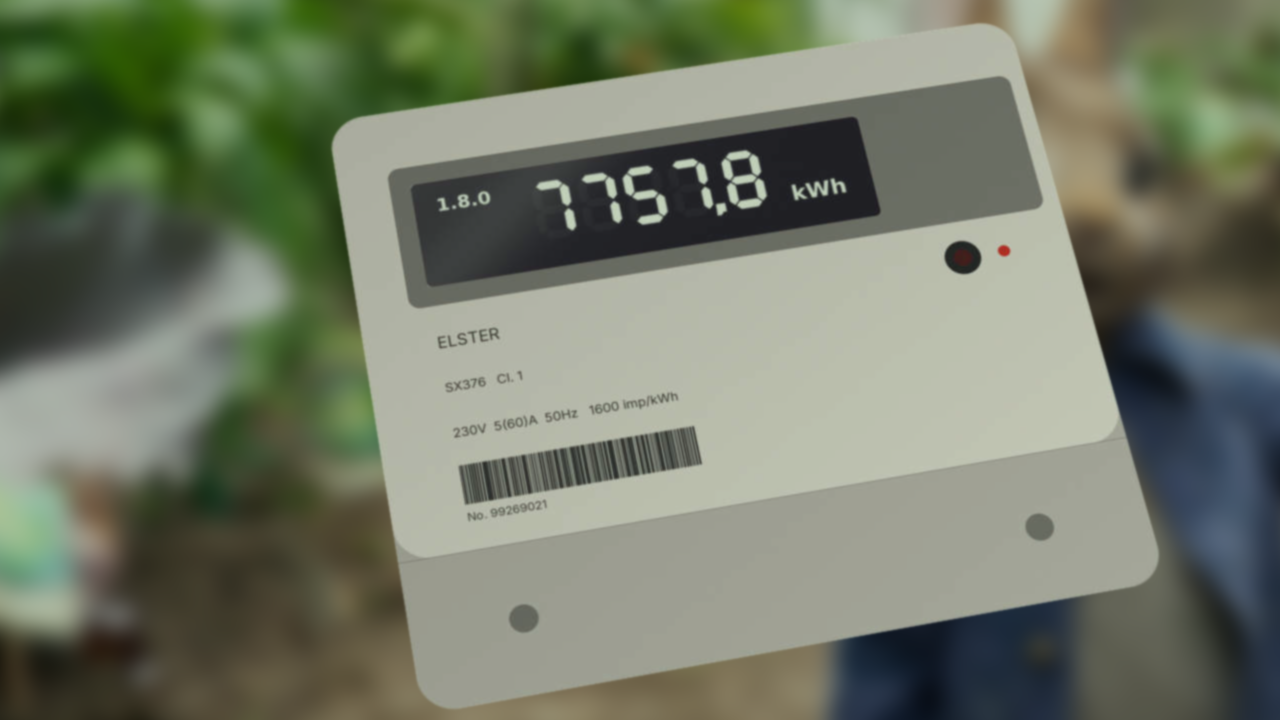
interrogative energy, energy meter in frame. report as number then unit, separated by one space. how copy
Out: 7757.8 kWh
